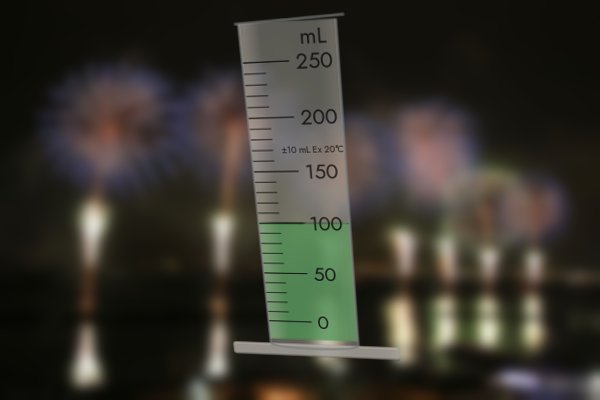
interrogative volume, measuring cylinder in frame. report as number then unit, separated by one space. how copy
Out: 100 mL
